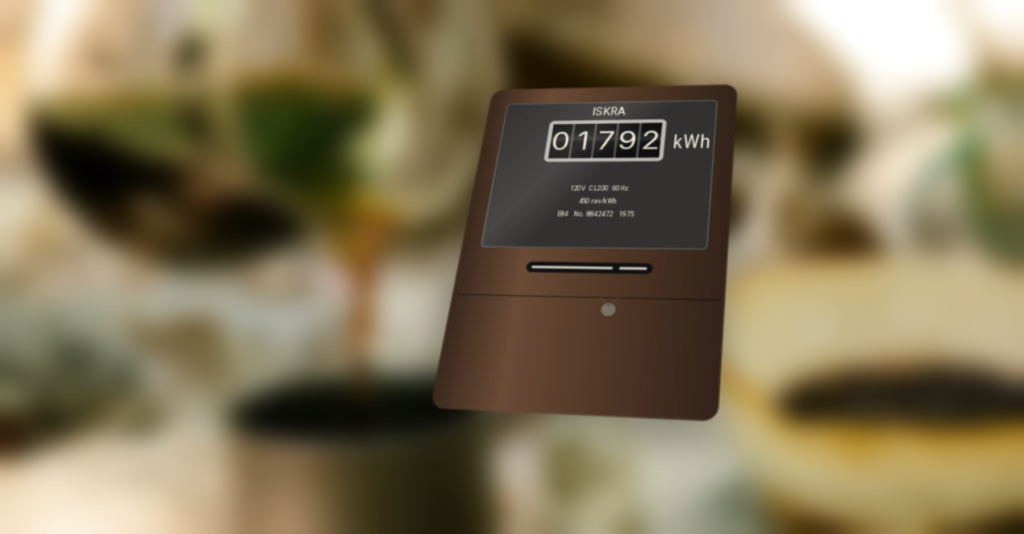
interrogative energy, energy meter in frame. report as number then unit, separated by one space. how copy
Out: 1792 kWh
